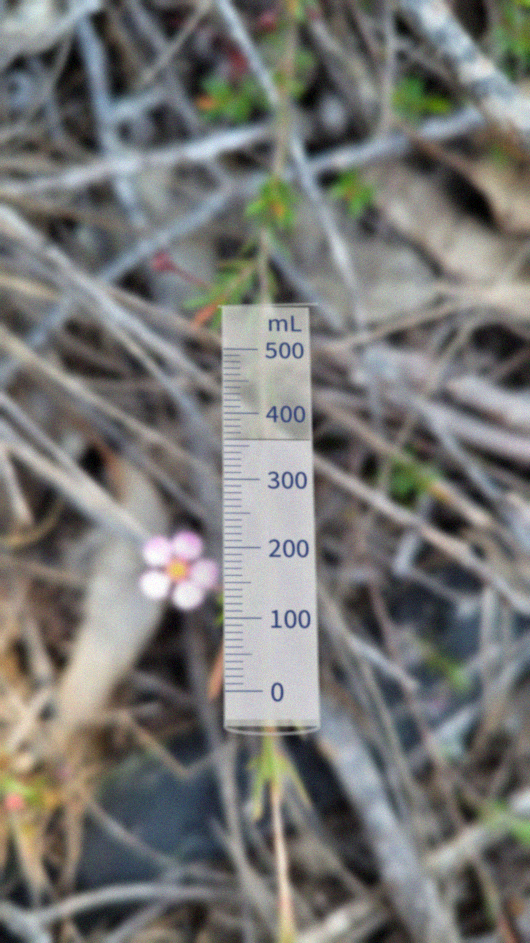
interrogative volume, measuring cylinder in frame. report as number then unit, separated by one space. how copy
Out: 360 mL
